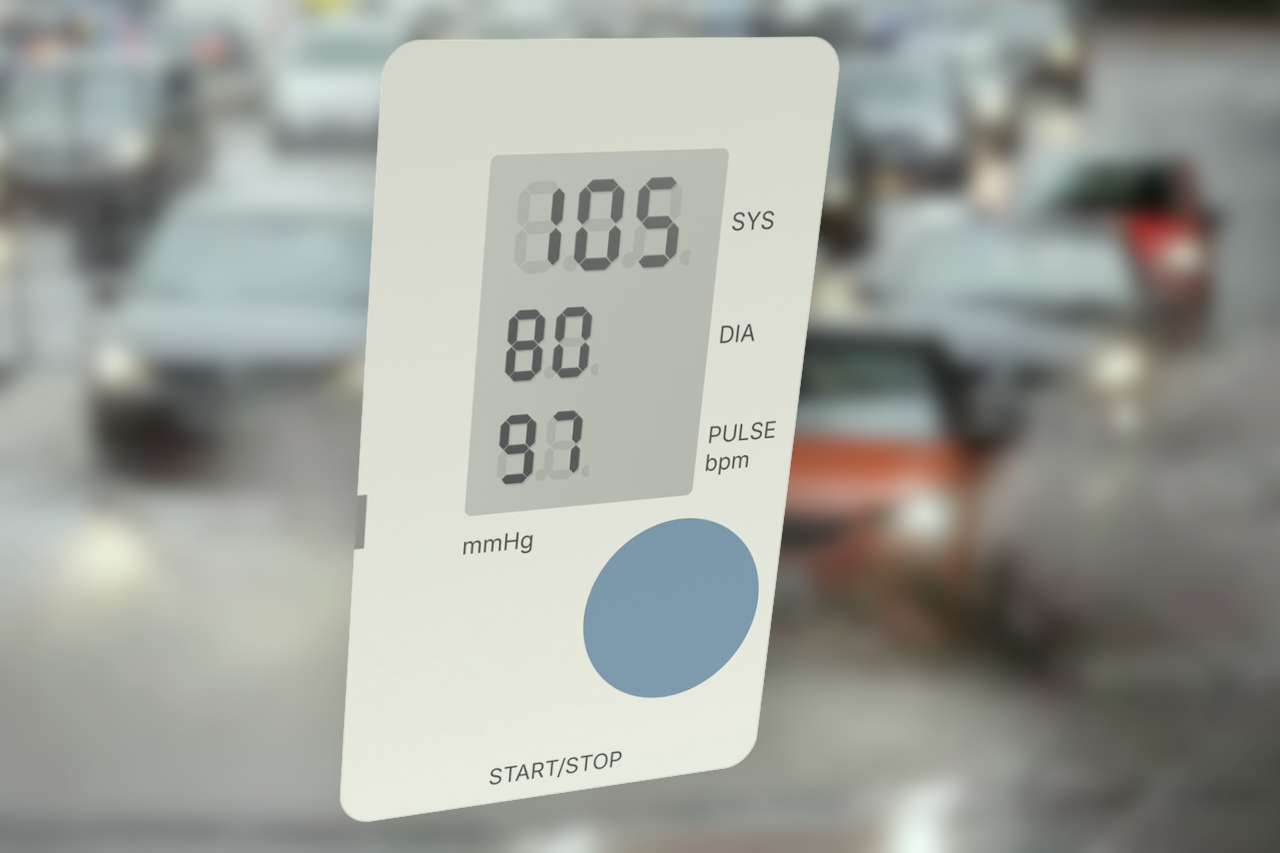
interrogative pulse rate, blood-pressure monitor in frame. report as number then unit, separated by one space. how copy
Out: 97 bpm
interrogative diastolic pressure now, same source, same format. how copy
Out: 80 mmHg
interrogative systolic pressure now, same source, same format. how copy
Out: 105 mmHg
